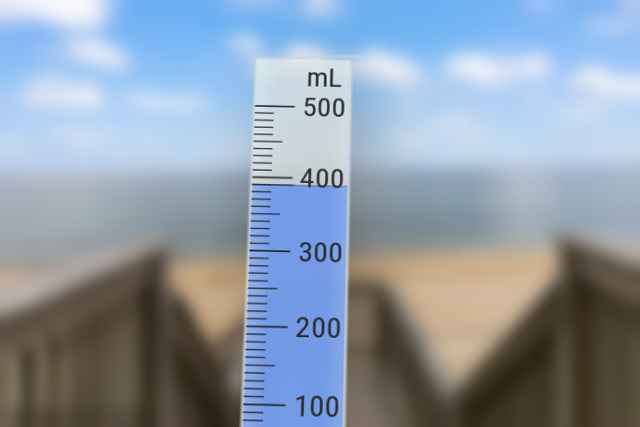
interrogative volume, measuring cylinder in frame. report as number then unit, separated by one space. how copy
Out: 390 mL
